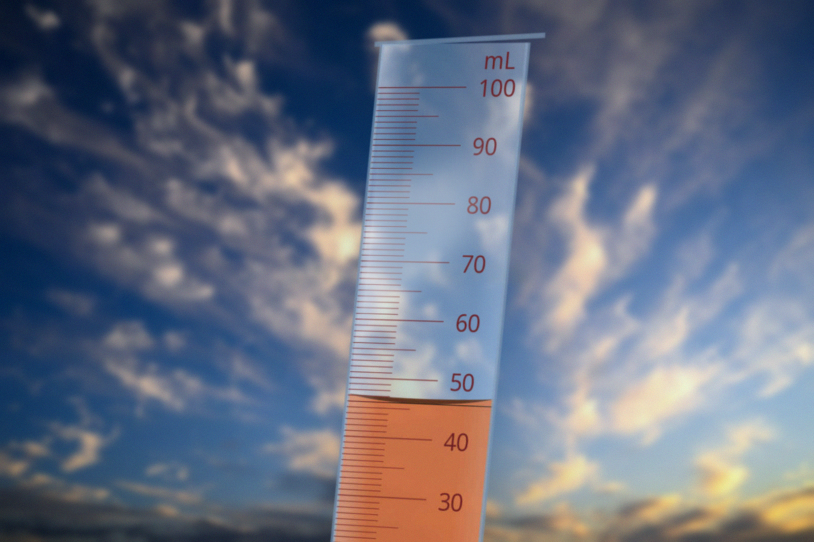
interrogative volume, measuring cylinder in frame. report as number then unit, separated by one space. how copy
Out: 46 mL
